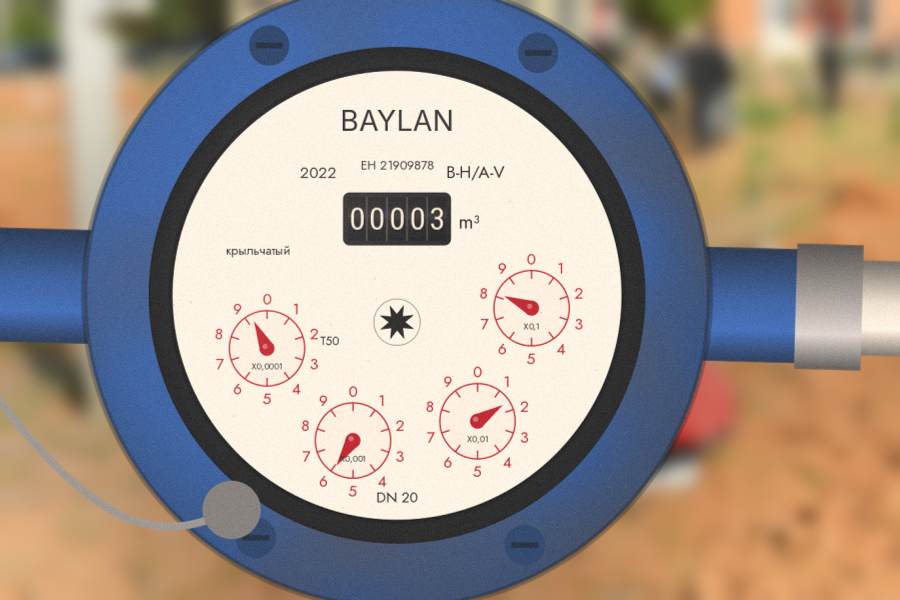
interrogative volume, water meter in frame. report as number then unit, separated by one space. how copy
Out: 3.8159 m³
